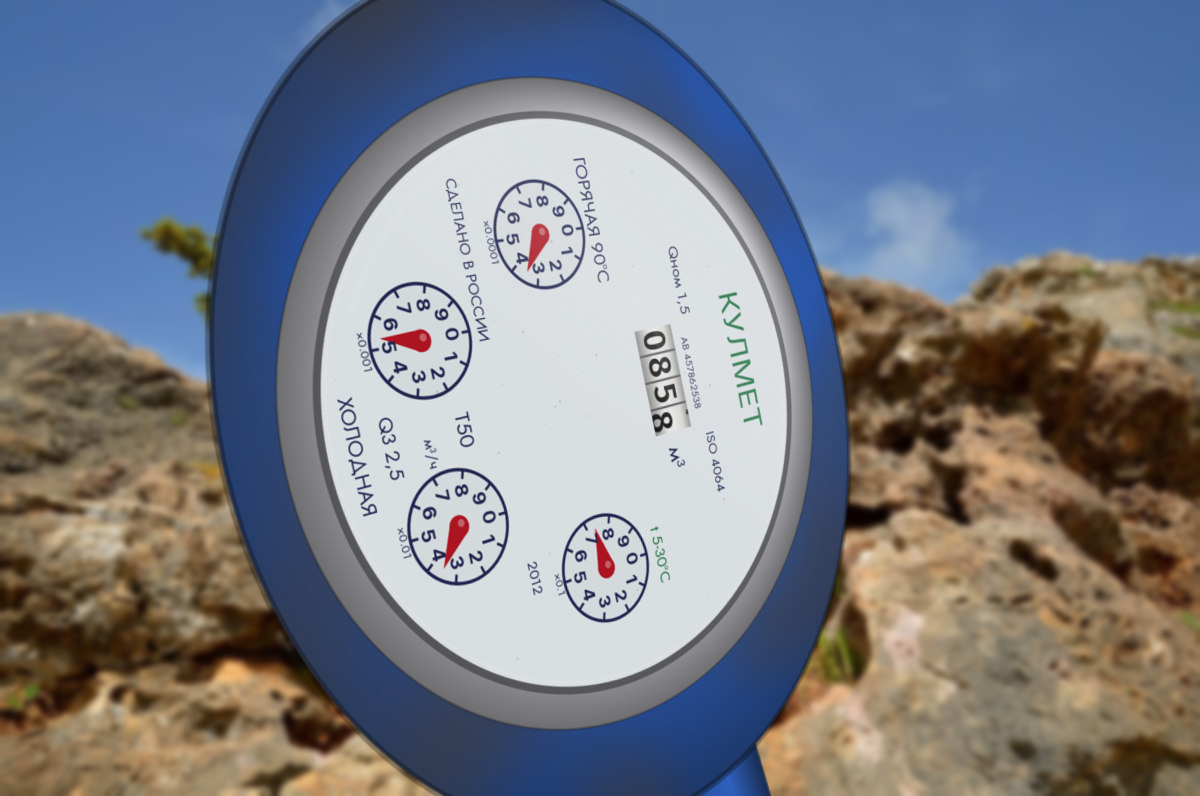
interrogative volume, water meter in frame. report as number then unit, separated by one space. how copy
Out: 857.7353 m³
